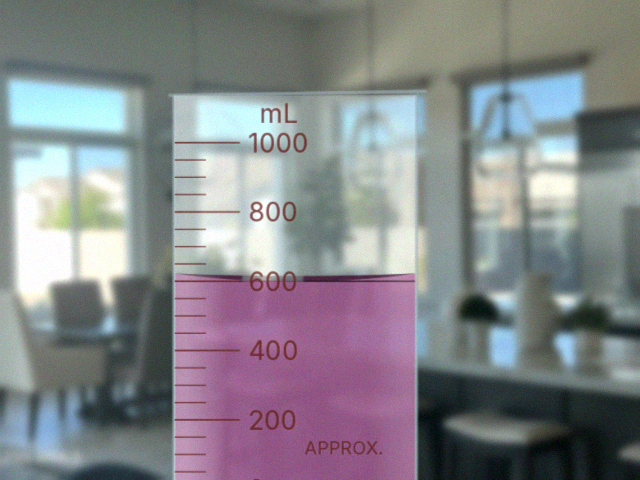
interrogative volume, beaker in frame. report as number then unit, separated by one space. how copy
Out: 600 mL
